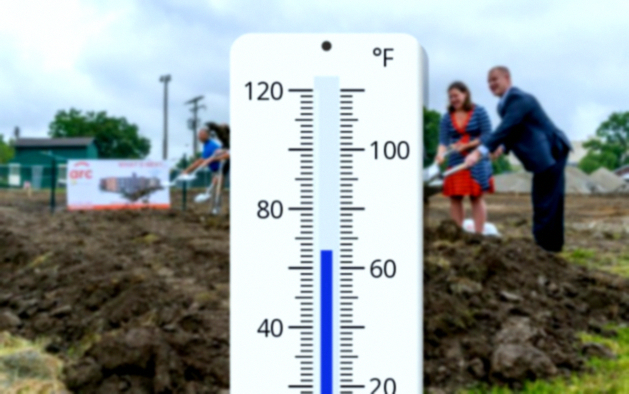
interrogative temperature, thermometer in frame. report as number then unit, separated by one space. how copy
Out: 66 °F
